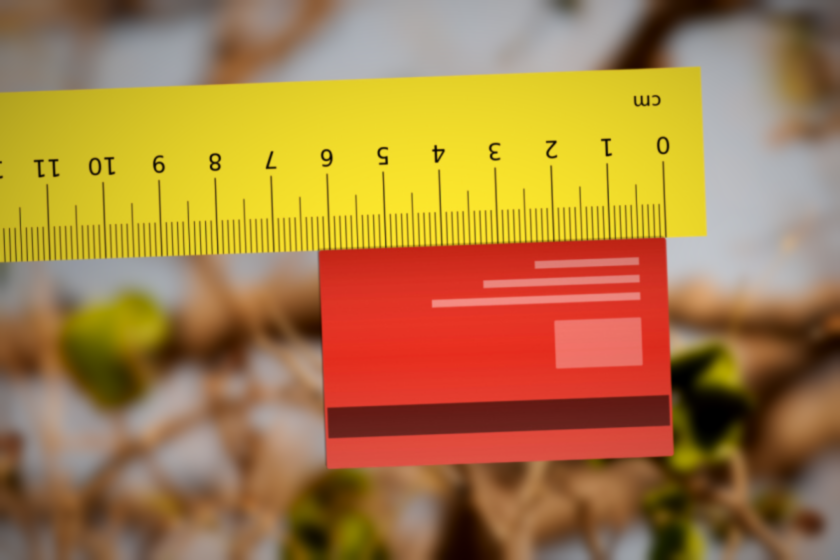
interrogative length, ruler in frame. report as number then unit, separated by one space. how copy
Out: 6.2 cm
